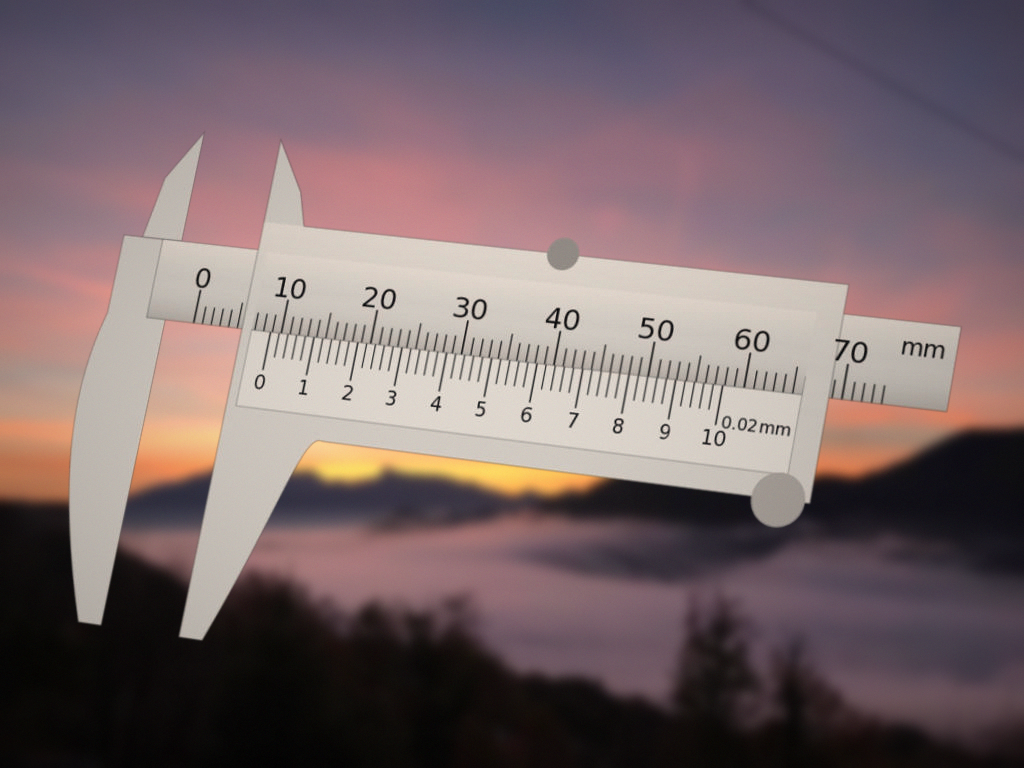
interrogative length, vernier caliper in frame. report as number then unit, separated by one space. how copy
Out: 8.8 mm
